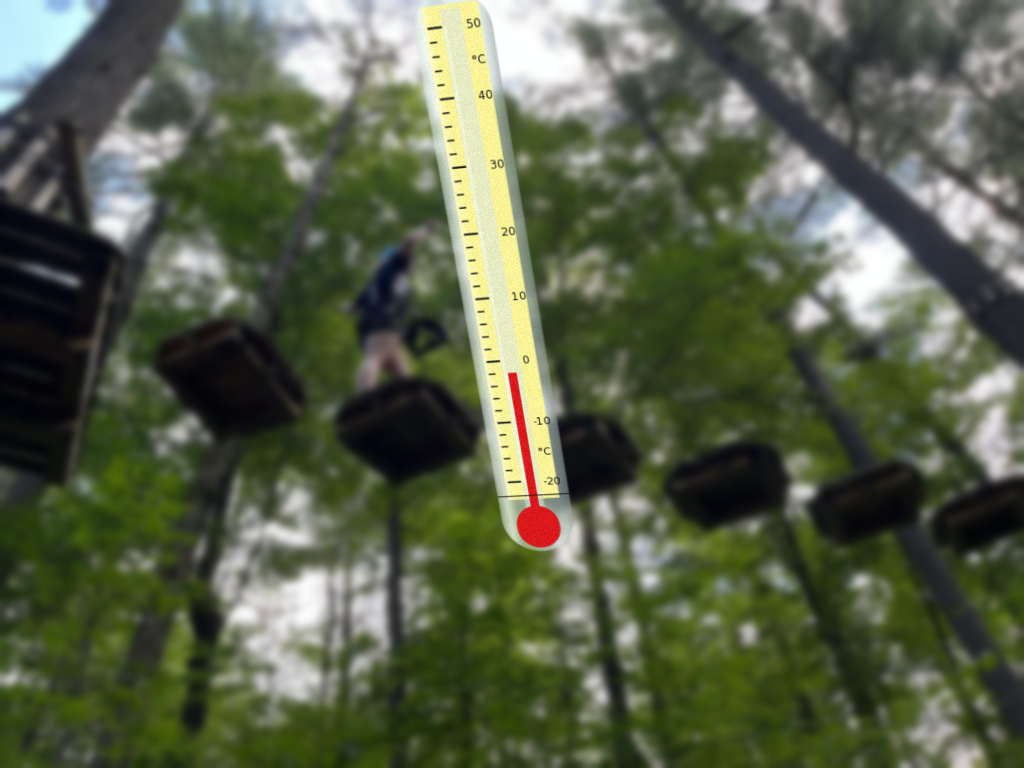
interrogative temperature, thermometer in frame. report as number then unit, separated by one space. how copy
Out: -2 °C
